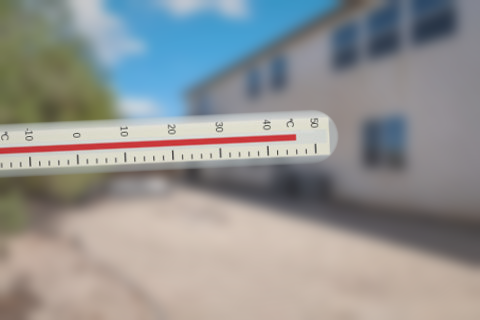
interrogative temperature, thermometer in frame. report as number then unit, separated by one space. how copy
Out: 46 °C
